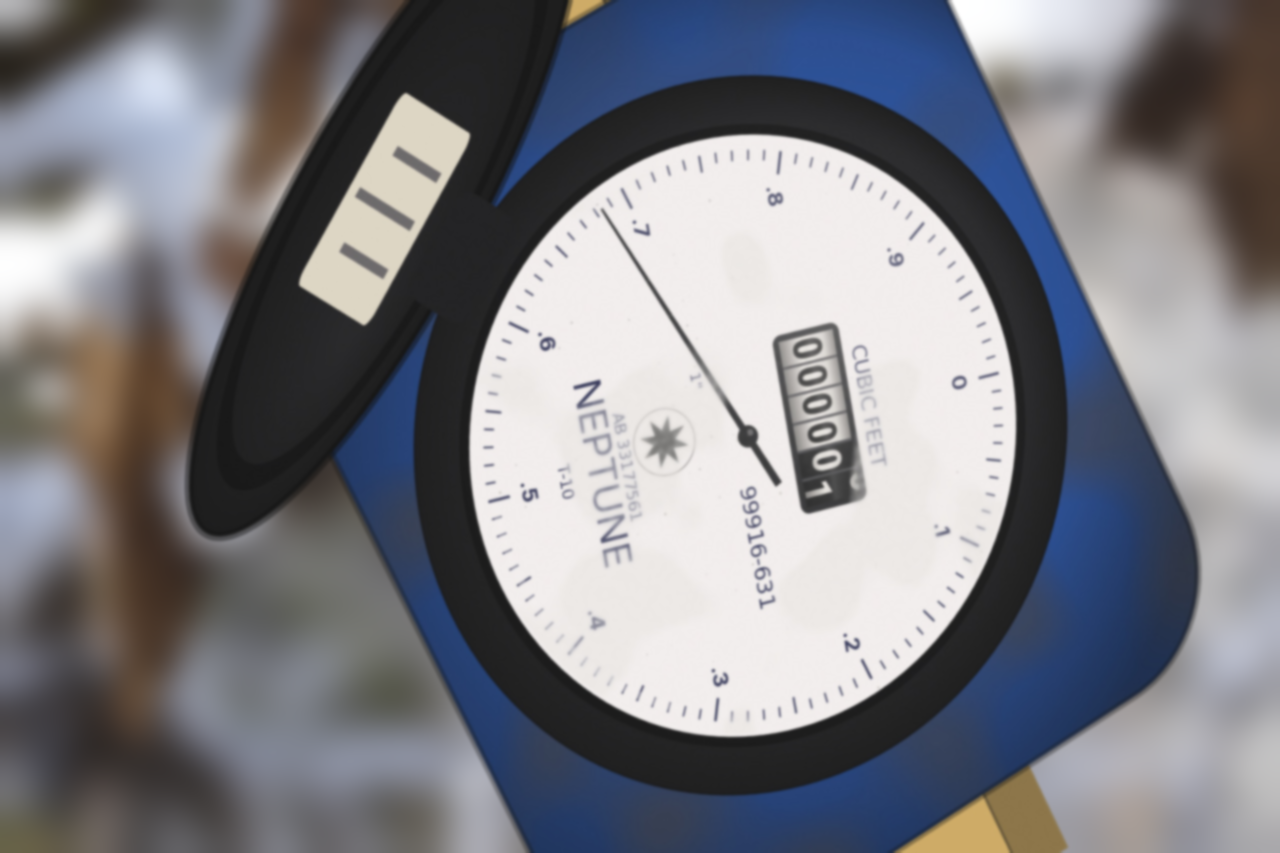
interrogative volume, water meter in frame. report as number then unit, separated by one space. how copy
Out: 0.68 ft³
